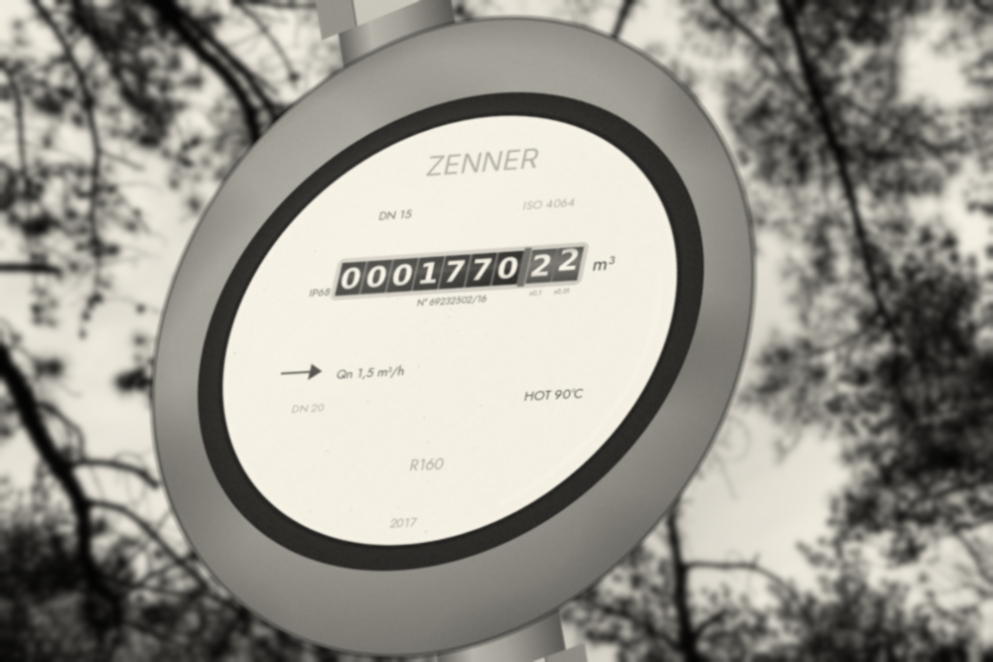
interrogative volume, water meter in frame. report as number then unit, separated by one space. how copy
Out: 1770.22 m³
